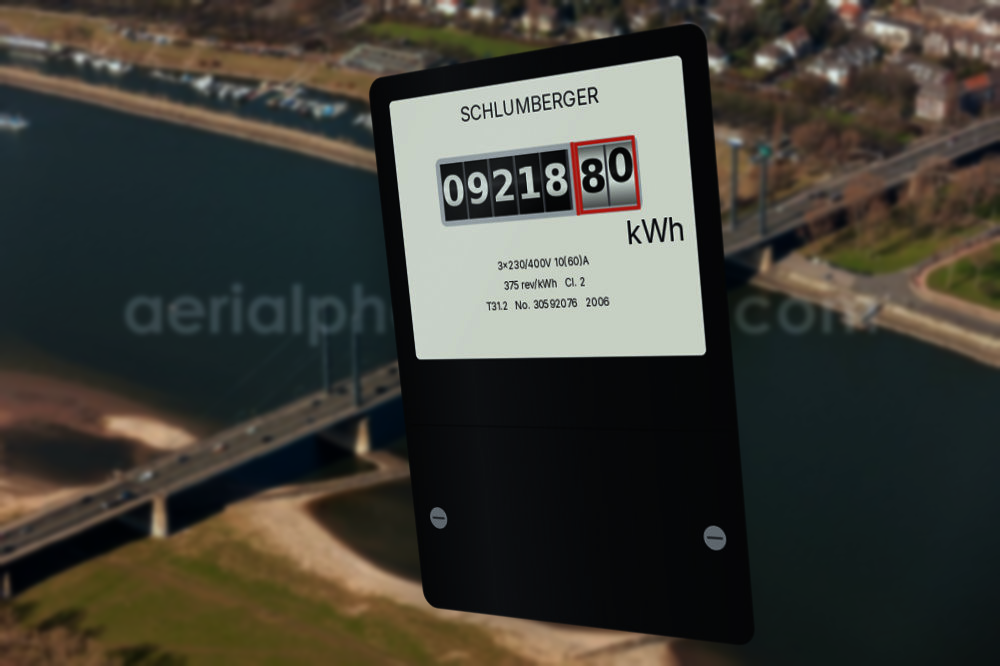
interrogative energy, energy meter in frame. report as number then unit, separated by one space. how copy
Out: 9218.80 kWh
